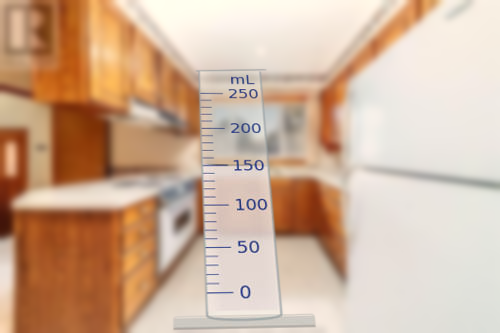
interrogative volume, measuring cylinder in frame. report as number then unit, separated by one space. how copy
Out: 150 mL
